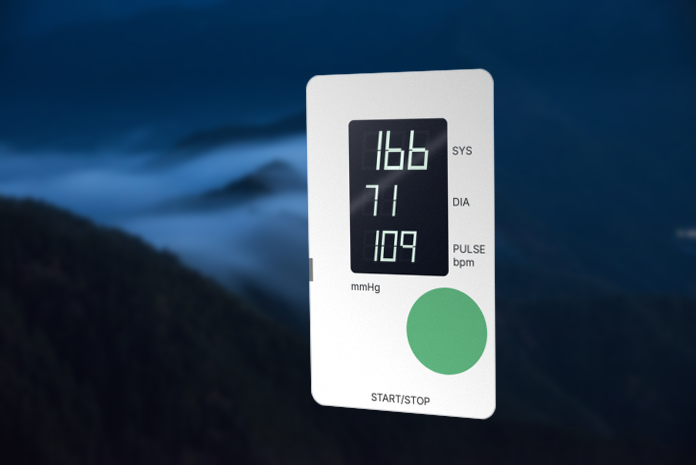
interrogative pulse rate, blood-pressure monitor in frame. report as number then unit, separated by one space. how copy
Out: 109 bpm
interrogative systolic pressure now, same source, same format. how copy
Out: 166 mmHg
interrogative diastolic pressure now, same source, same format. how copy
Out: 71 mmHg
